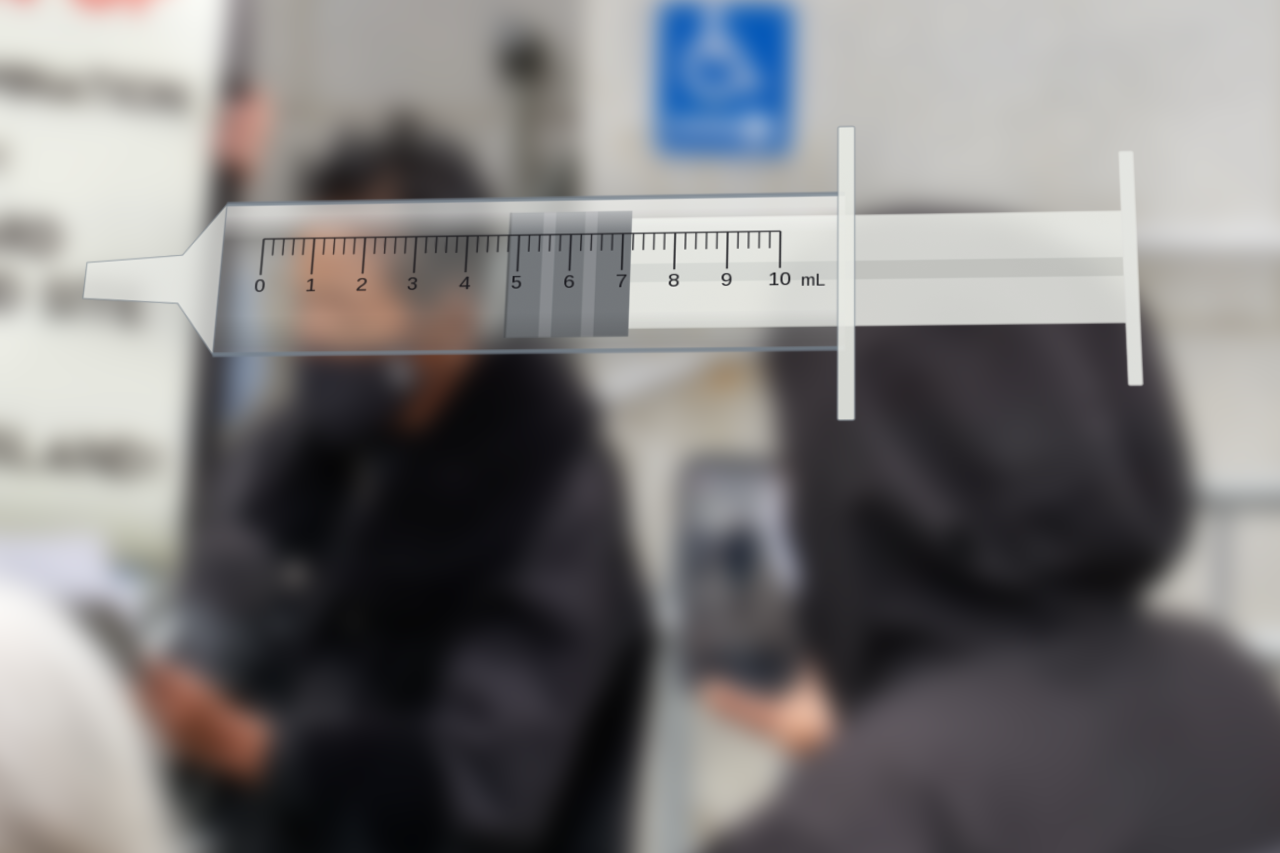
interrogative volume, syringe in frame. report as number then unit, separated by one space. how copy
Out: 4.8 mL
